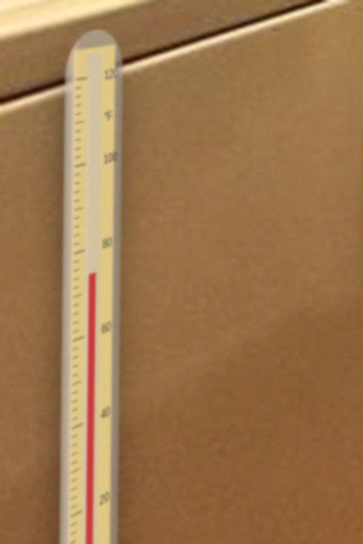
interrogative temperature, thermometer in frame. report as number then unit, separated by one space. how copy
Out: 74 °F
